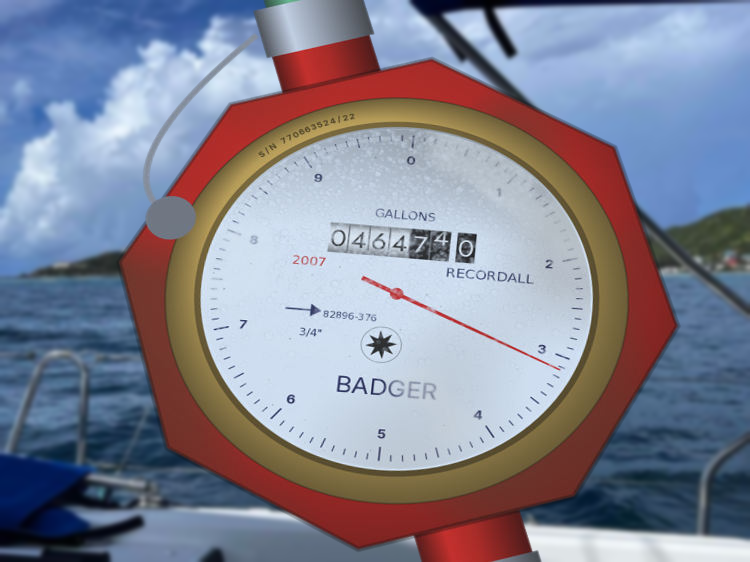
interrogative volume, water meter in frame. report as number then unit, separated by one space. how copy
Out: 464743.1 gal
